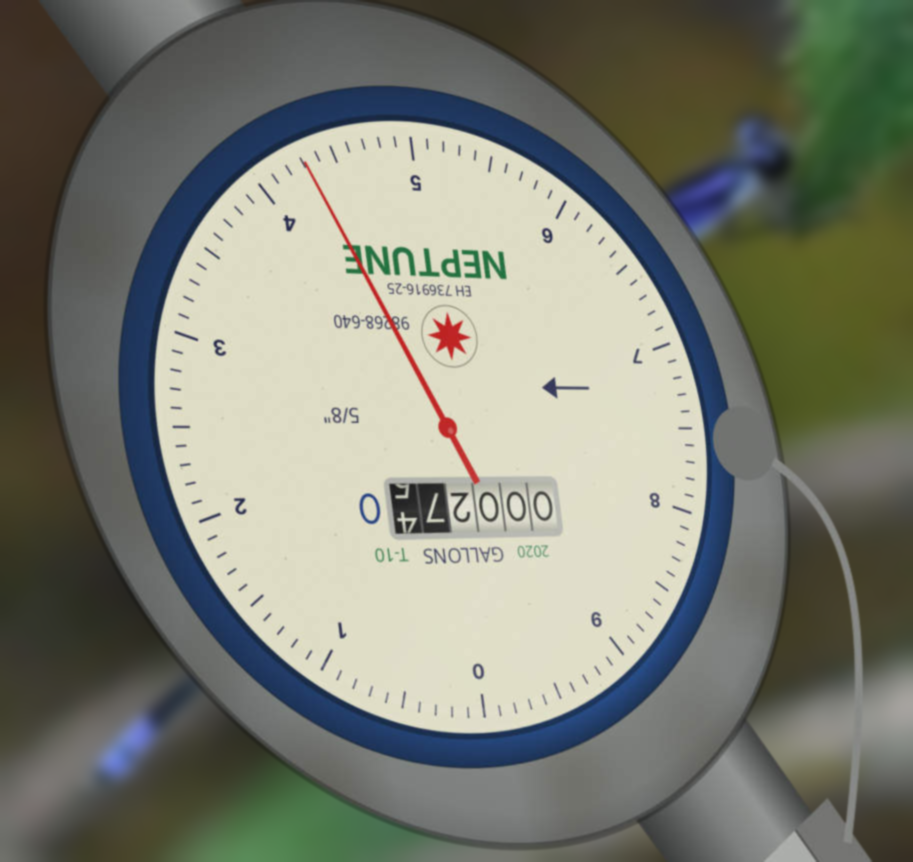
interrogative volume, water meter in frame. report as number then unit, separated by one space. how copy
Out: 2744.3 gal
